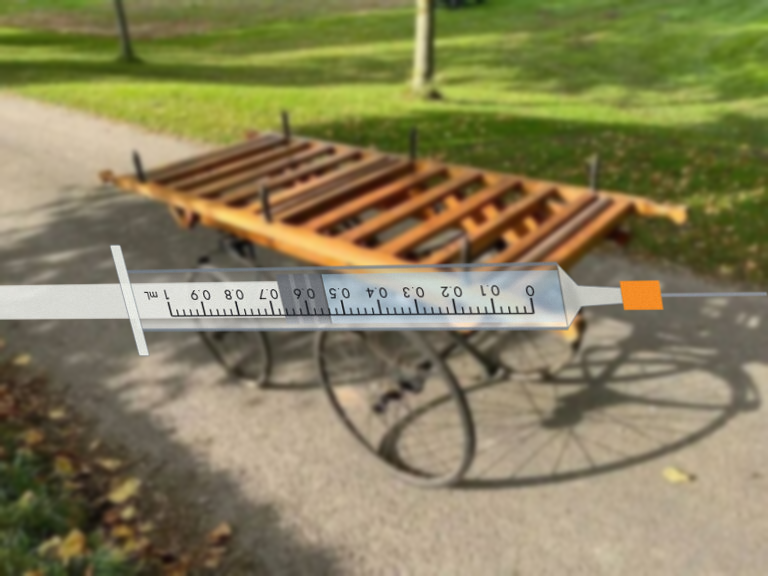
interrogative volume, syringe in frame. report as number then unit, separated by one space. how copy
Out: 0.54 mL
